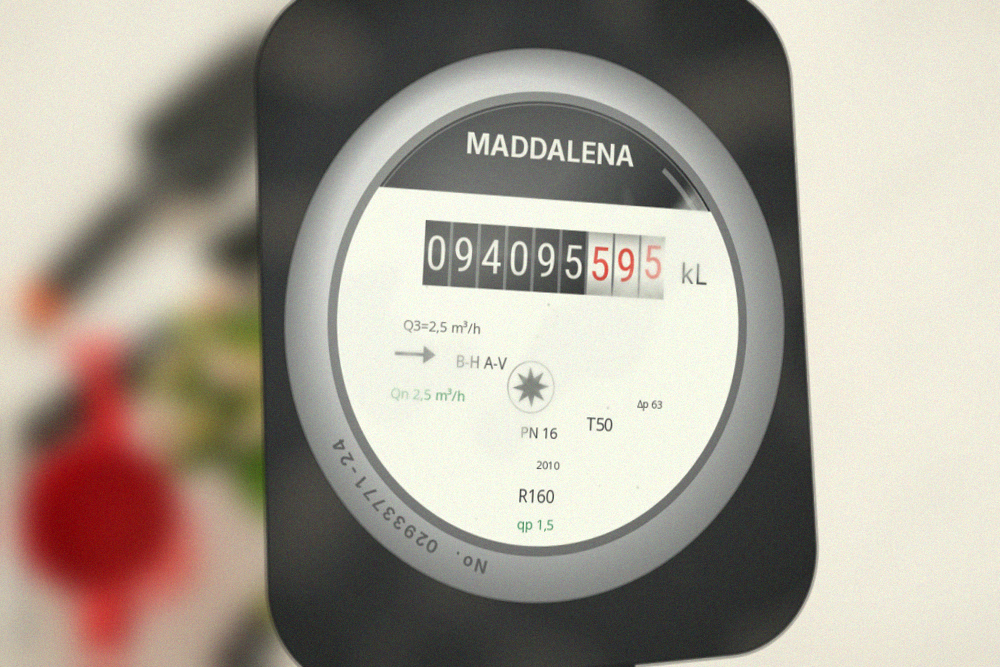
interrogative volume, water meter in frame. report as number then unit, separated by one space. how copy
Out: 94095.595 kL
